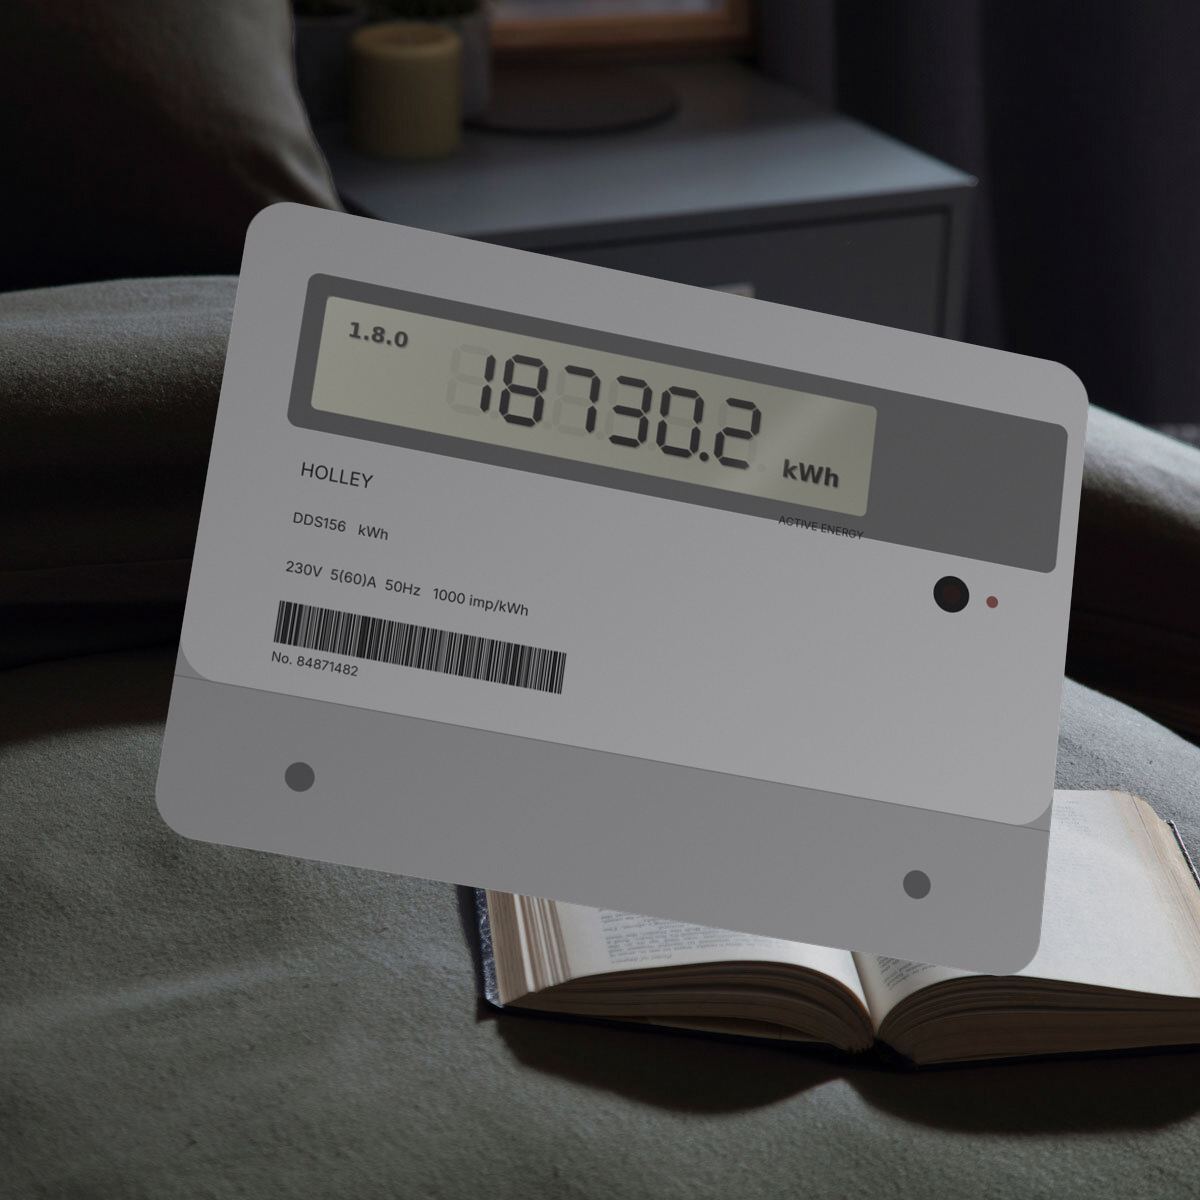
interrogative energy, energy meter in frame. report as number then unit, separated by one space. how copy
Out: 18730.2 kWh
